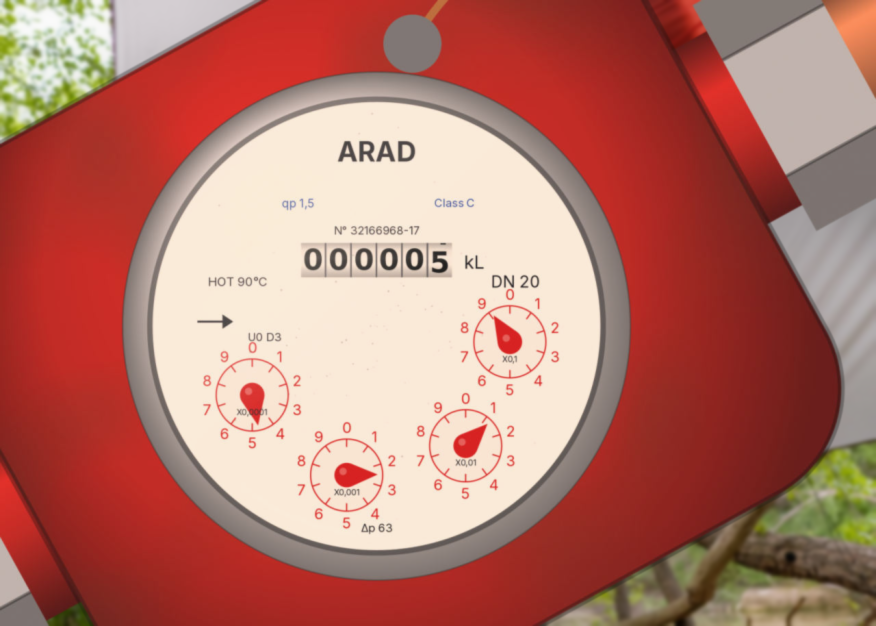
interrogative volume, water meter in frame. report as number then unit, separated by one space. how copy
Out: 4.9124 kL
